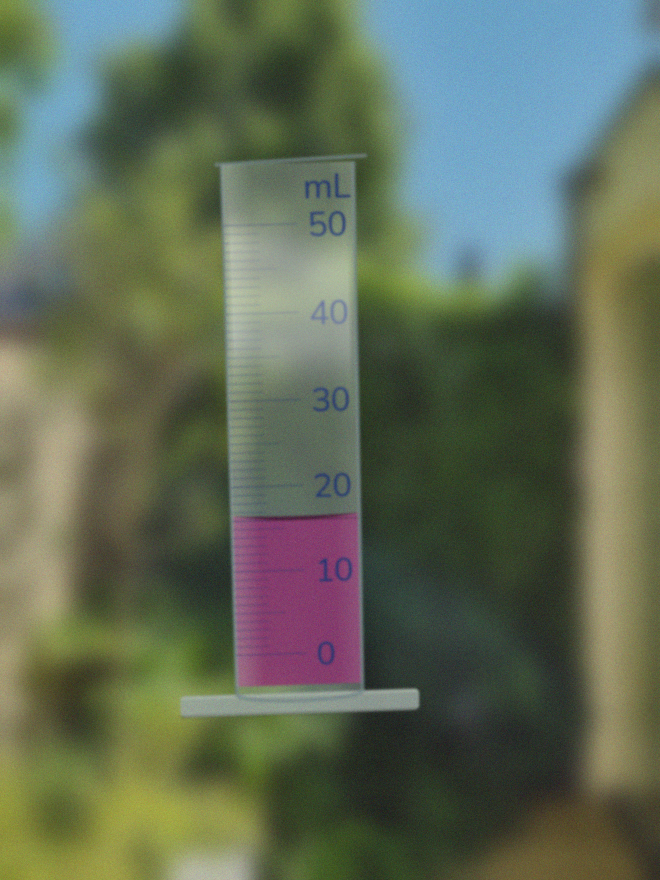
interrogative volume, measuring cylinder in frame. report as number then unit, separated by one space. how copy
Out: 16 mL
